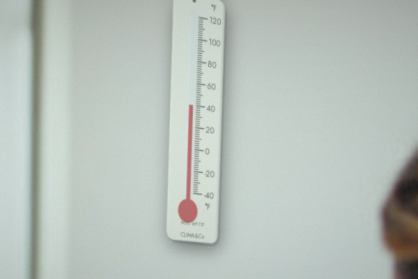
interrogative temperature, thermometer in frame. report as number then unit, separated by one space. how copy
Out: 40 °F
